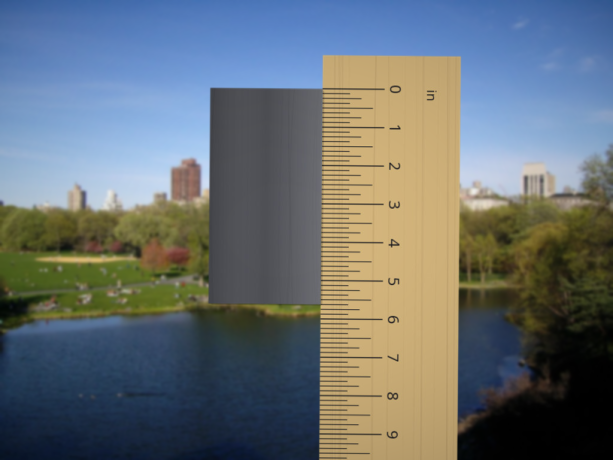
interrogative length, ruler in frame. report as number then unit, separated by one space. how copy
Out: 5.625 in
